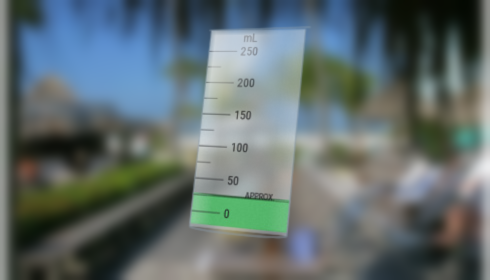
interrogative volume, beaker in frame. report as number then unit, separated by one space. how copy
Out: 25 mL
